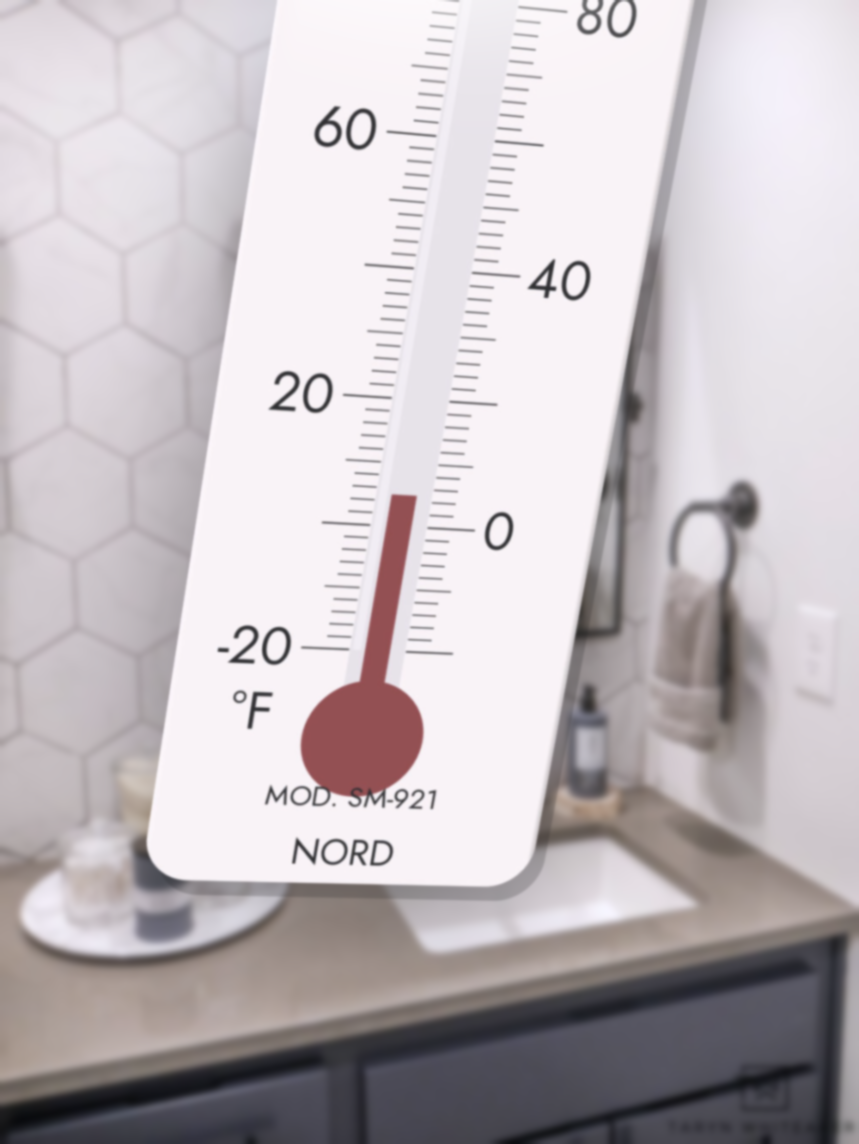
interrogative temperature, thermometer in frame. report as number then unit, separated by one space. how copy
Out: 5 °F
